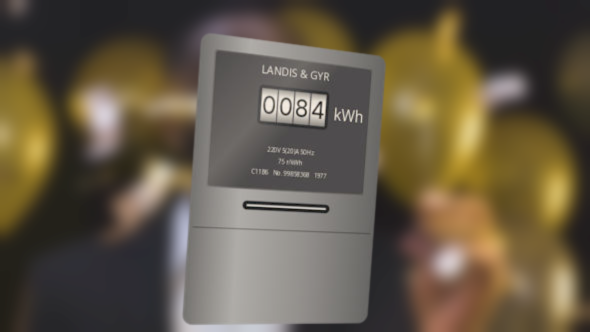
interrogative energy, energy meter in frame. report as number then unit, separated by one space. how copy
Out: 84 kWh
